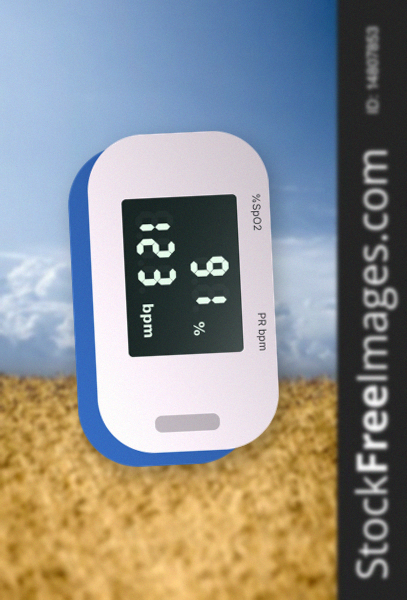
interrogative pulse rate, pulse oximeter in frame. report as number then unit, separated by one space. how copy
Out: 123 bpm
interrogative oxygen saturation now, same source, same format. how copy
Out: 91 %
